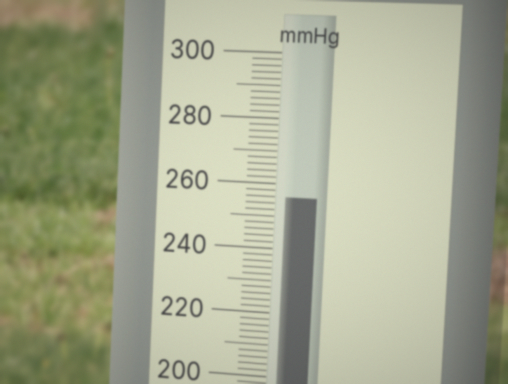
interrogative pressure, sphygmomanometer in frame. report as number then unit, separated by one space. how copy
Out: 256 mmHg
